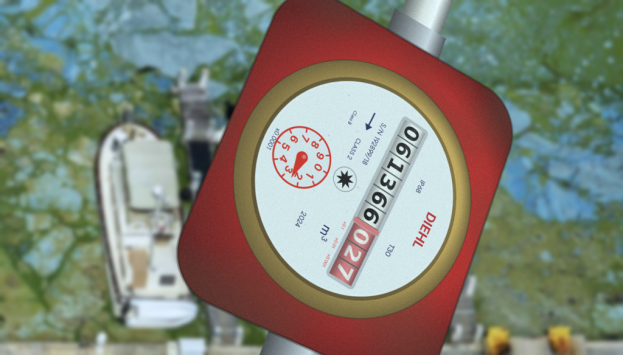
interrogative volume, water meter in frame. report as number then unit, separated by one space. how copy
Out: 61366.0272 m³
